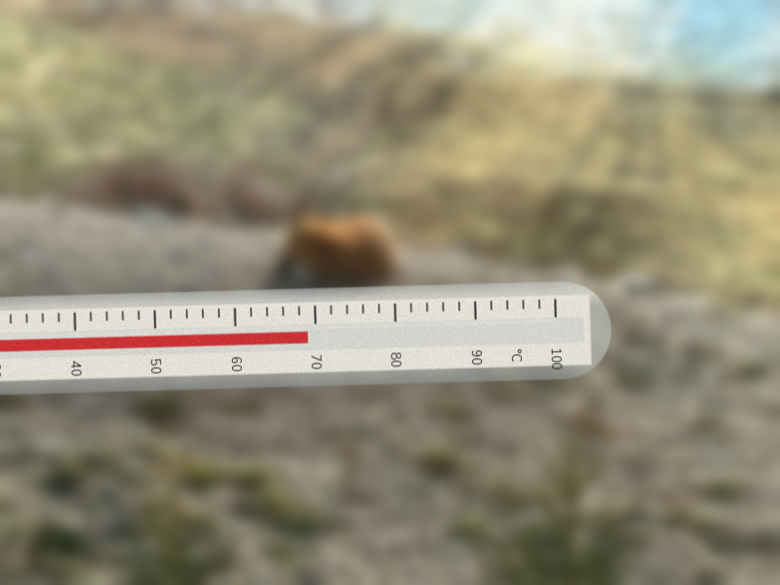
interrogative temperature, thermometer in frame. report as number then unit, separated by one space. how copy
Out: 69 °C
